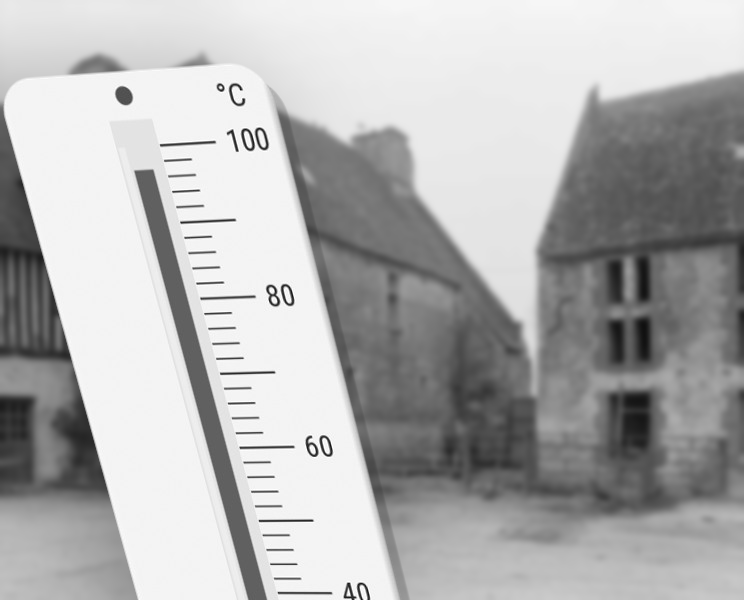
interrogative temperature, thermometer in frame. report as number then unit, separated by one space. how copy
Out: 97 °C
